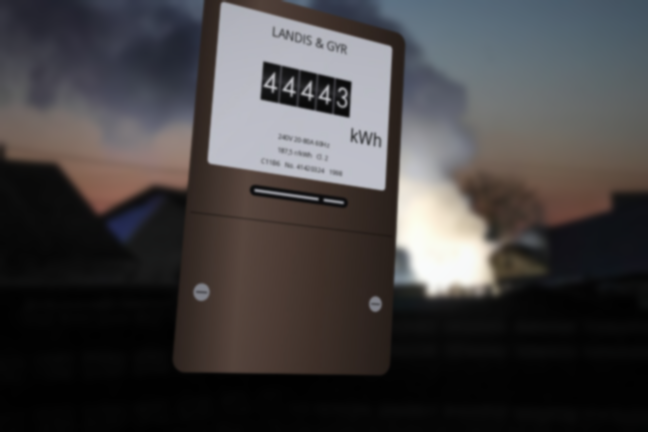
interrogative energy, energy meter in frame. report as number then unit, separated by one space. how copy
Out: 44443 kWh
